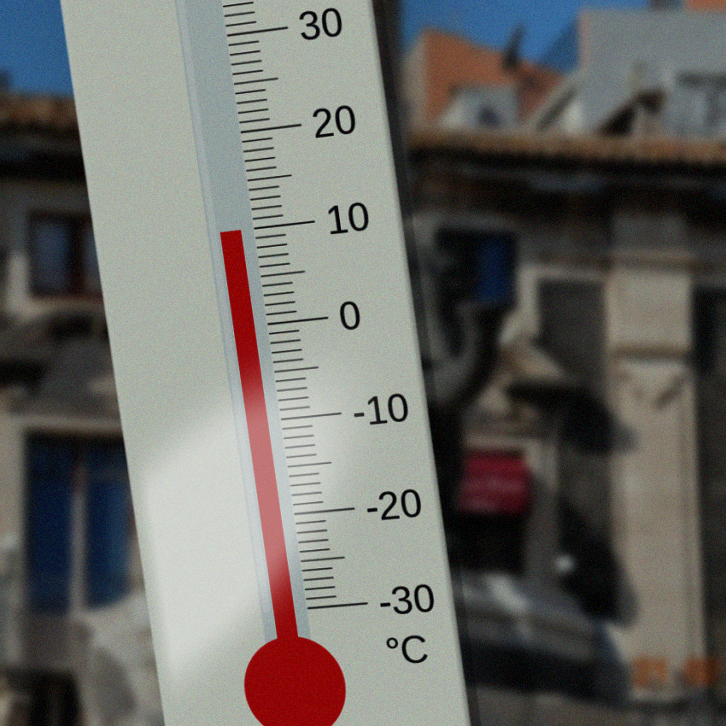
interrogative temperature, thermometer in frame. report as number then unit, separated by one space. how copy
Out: 10 °C
